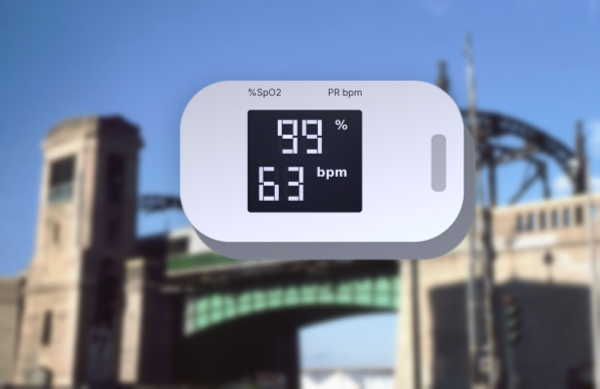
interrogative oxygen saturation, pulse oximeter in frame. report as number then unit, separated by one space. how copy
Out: 99 %
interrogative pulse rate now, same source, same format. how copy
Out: 63 bpm
